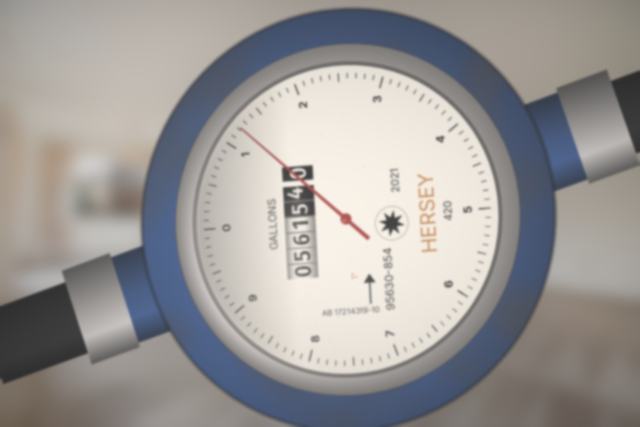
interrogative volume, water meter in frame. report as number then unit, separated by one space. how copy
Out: 561541.2 gal
